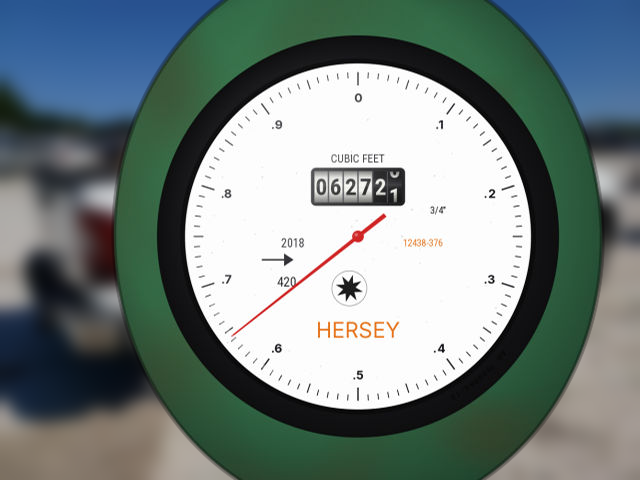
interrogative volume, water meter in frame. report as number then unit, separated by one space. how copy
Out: 62720.64 ft³
